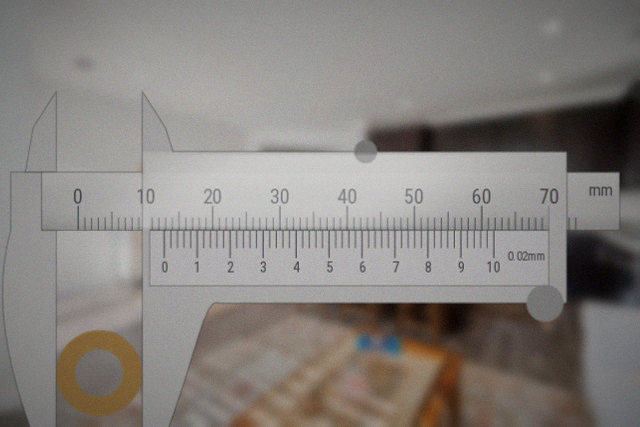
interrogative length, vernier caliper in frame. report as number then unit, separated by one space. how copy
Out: 12.8 mm
